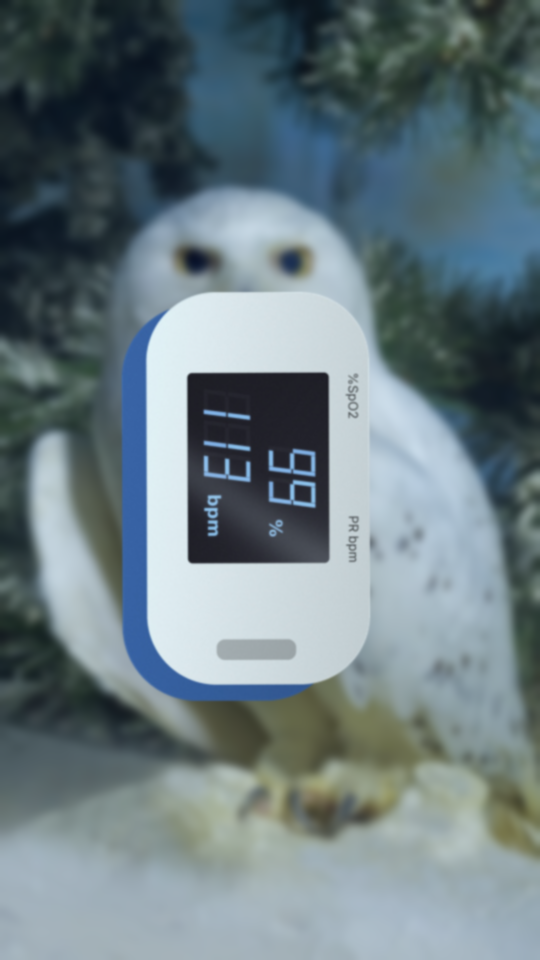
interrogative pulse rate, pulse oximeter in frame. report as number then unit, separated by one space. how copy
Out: 113 bpm
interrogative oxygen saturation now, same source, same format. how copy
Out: 99 %
